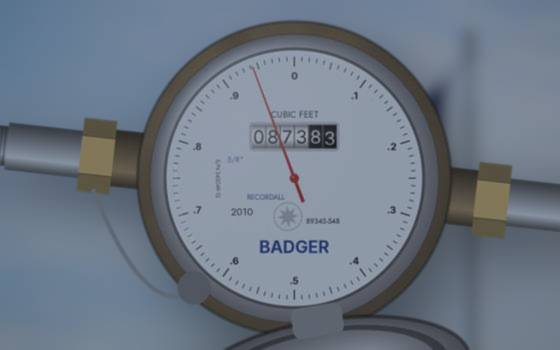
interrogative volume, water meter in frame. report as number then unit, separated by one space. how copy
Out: 87382.94 ft³
